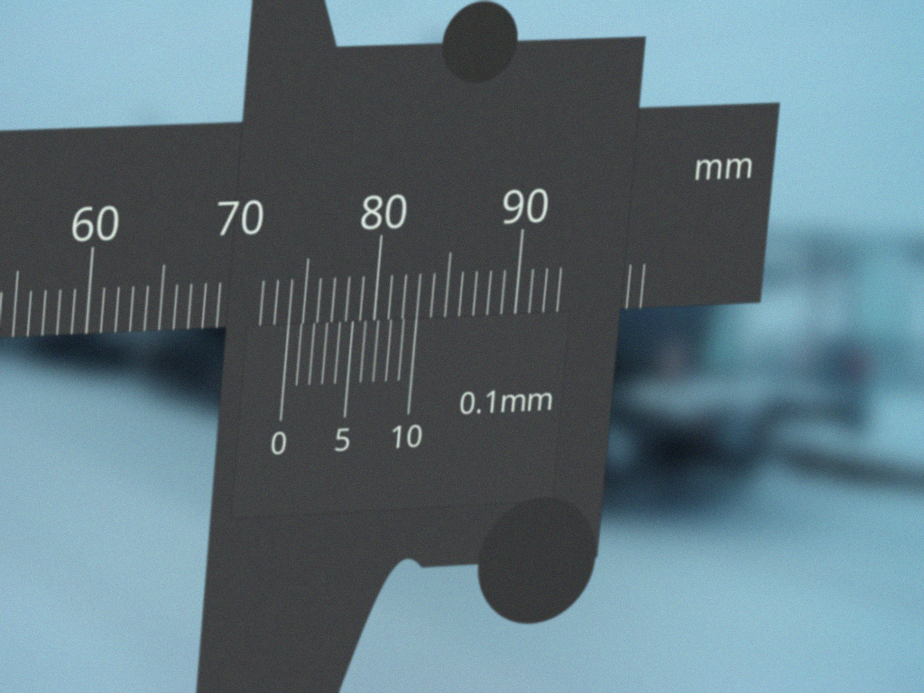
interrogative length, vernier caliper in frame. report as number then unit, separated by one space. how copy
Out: 74.0 mm
